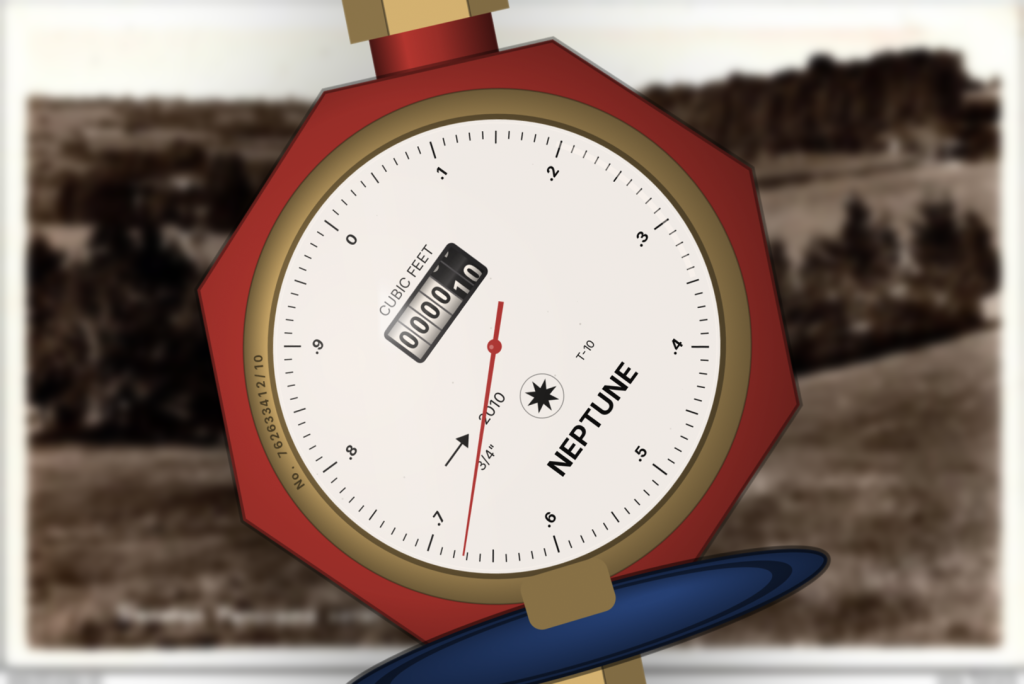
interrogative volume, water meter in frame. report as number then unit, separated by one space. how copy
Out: 9.67 ft³
